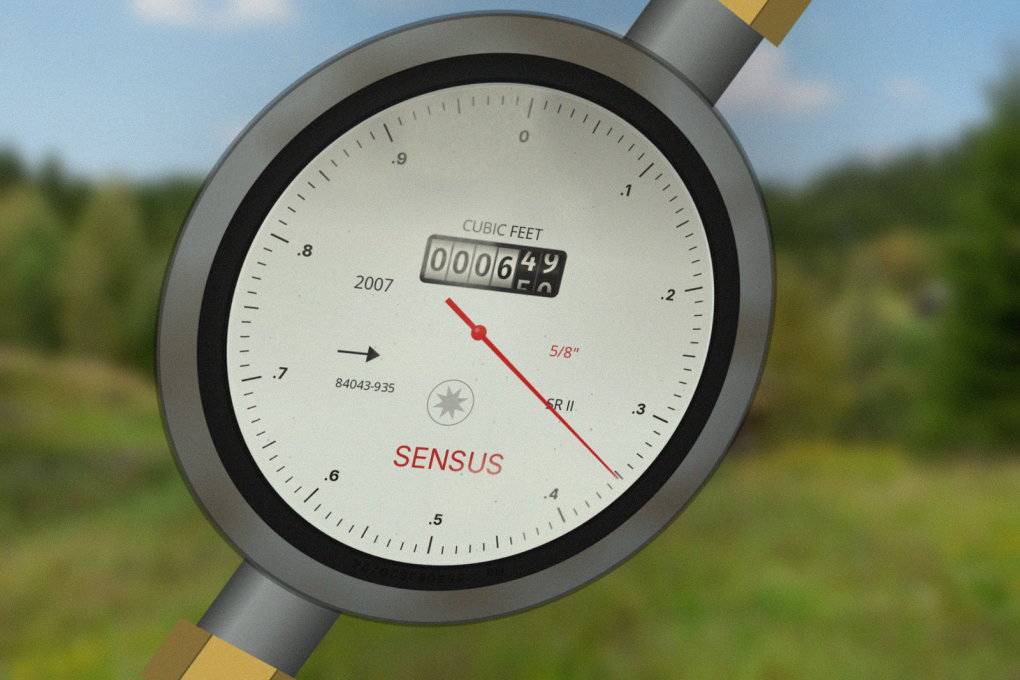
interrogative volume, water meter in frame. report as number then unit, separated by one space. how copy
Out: 649.35 ft³
